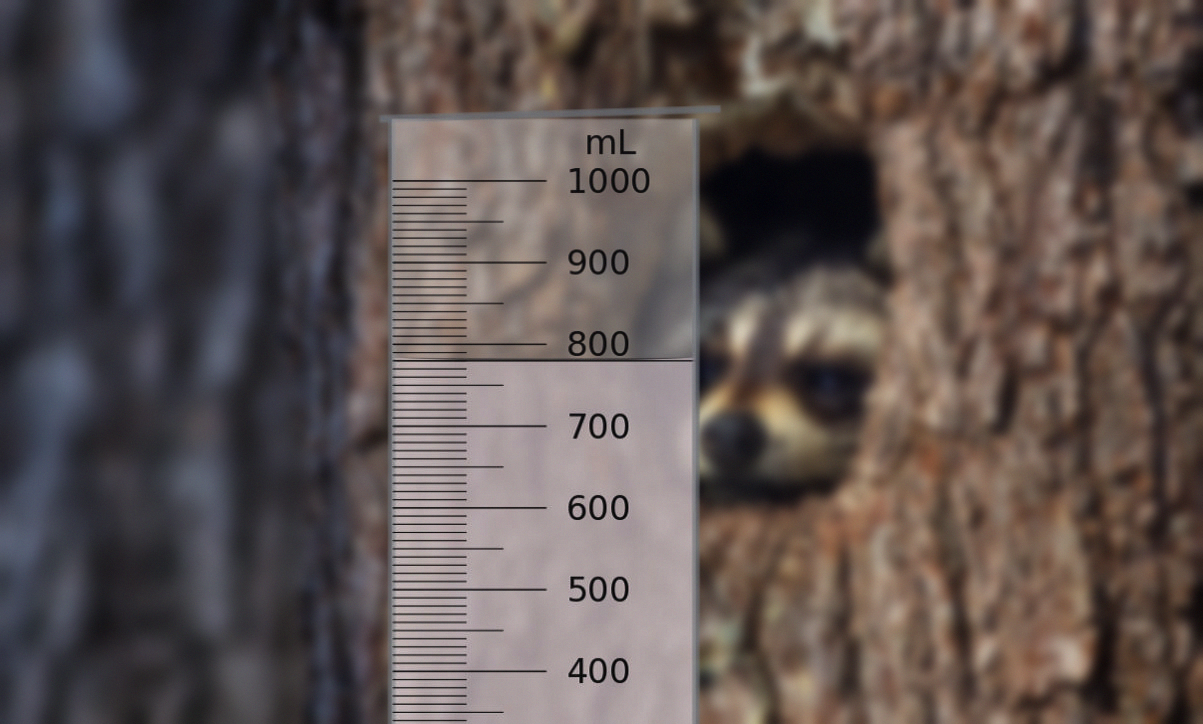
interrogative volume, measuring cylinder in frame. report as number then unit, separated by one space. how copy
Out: 780 mL
